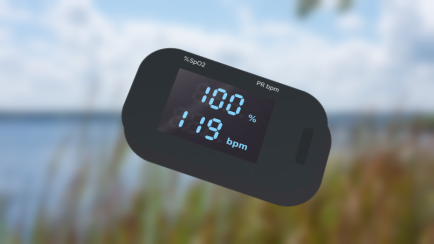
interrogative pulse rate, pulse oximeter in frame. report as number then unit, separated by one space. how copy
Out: 119 bpm
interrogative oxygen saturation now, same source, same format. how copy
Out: 100 %
